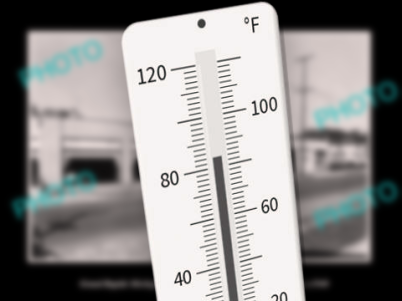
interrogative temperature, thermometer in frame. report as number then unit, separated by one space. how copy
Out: 84 °F
